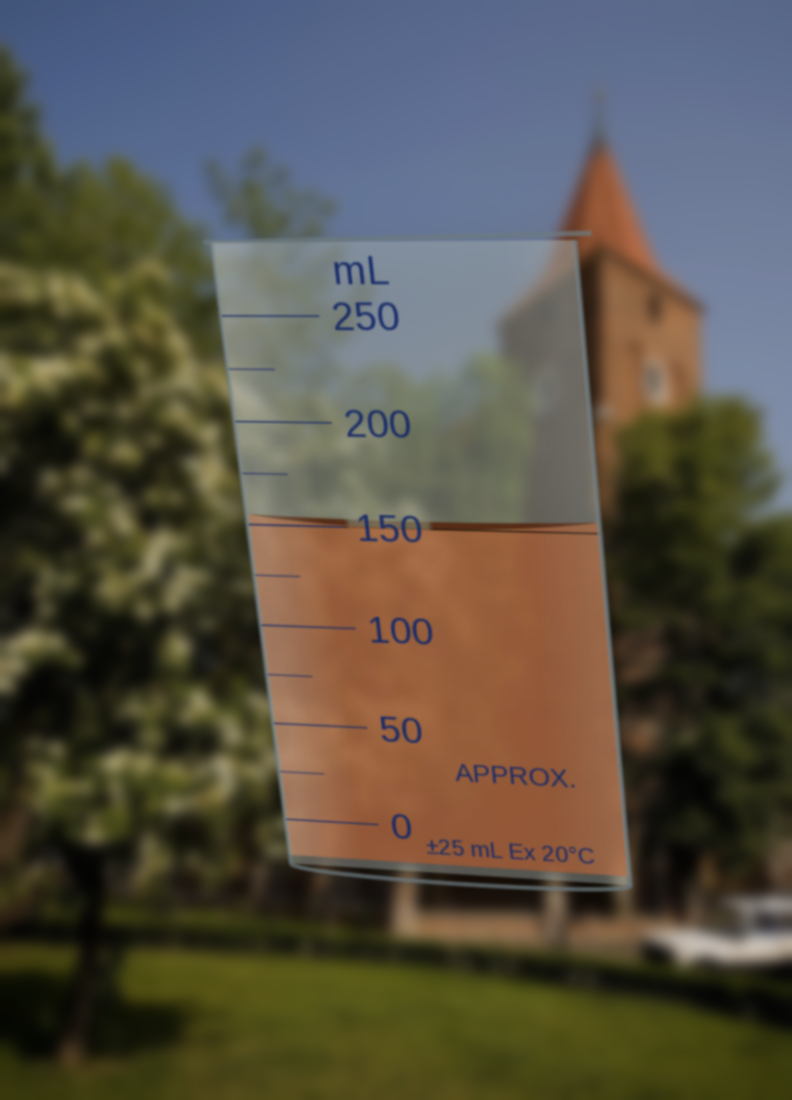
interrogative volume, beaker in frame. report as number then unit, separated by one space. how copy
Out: 150 mL
